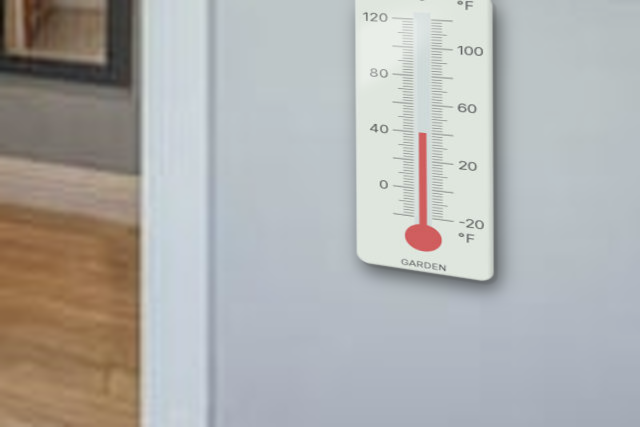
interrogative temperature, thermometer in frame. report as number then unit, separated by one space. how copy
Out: 40 °F
